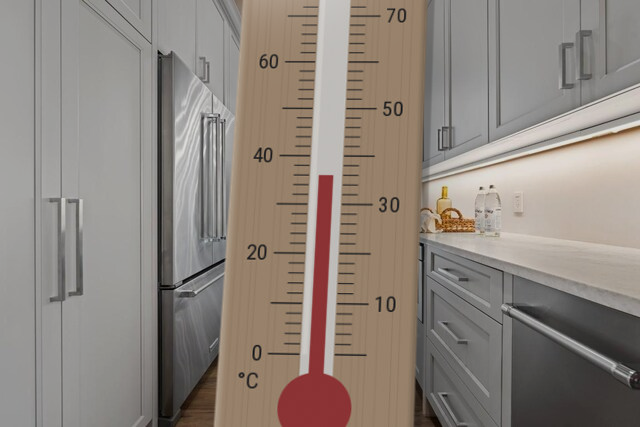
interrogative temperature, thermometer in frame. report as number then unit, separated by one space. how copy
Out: 36 °C
